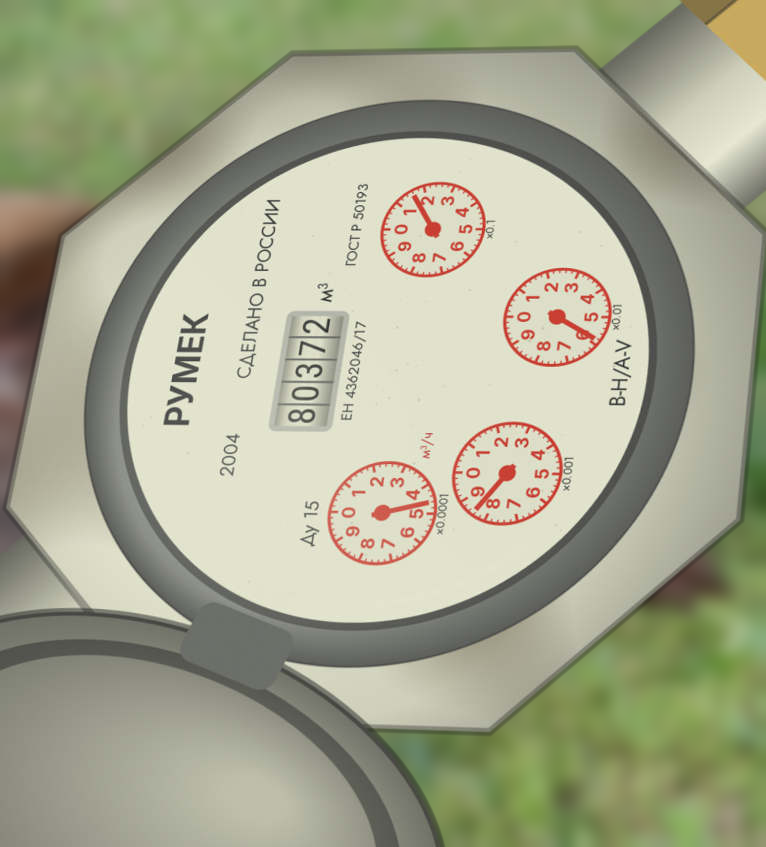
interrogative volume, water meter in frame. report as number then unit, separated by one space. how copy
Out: 80372.1584 m³
